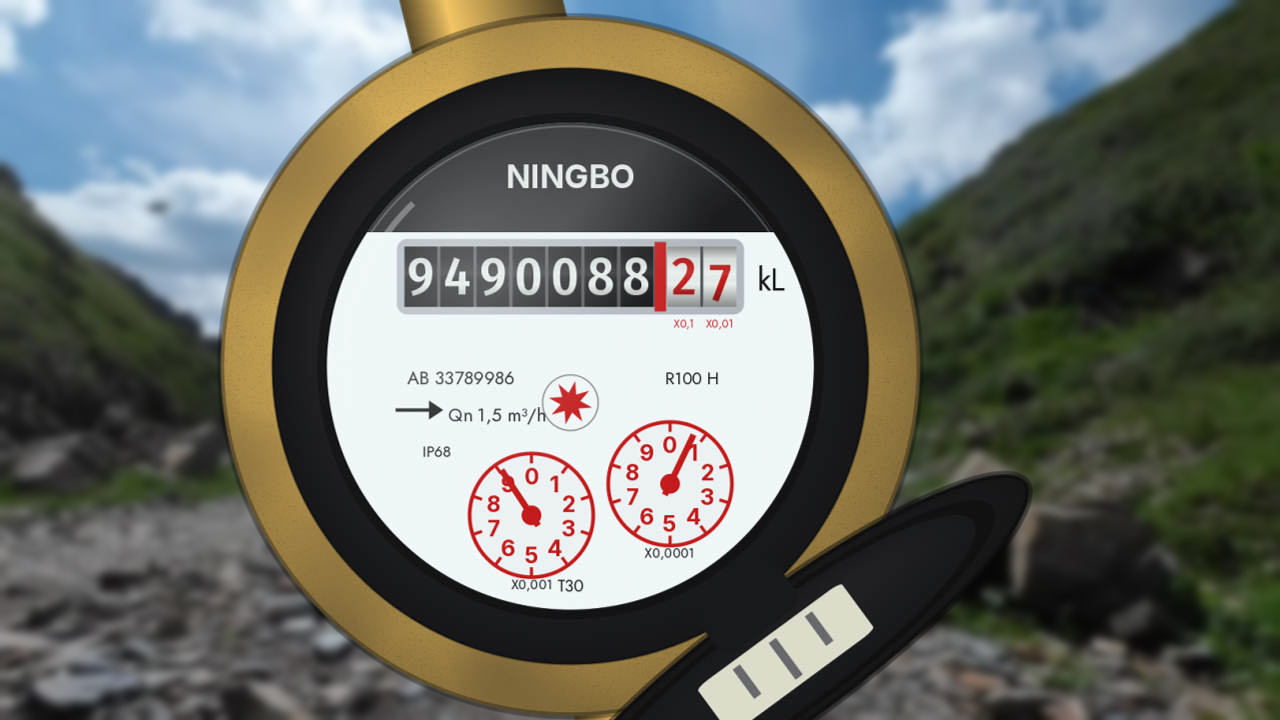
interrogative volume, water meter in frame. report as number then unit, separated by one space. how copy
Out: 9490088.2690 kL
